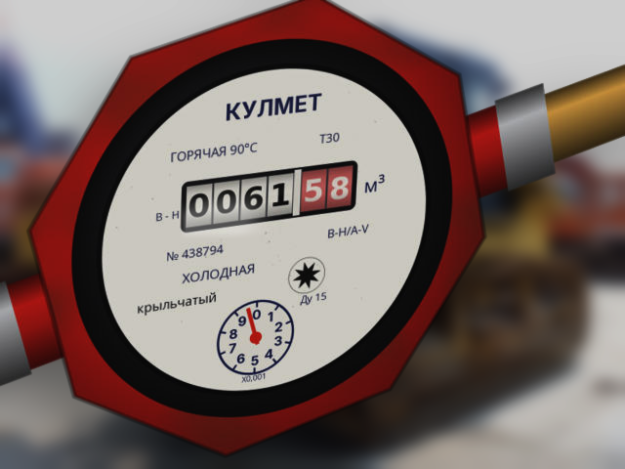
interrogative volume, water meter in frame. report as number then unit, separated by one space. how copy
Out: 61.579 m³
